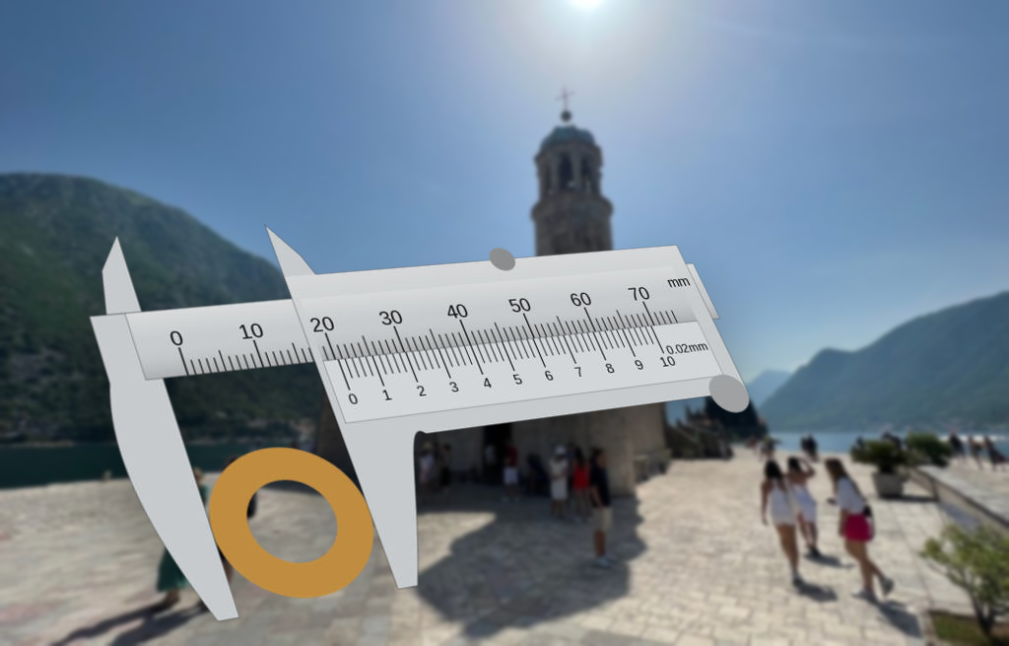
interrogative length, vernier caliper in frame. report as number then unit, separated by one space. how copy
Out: 20.4 mm
